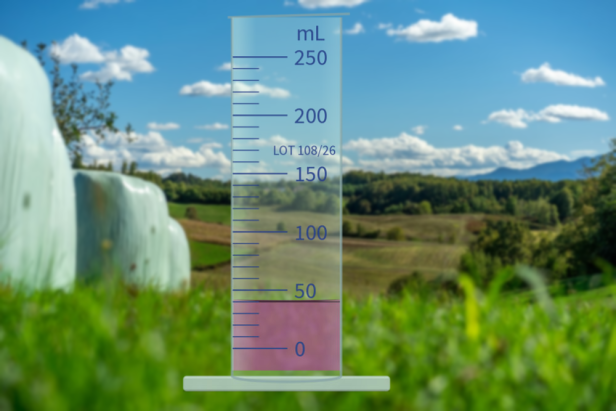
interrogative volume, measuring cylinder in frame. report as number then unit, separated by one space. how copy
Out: 40 mL
